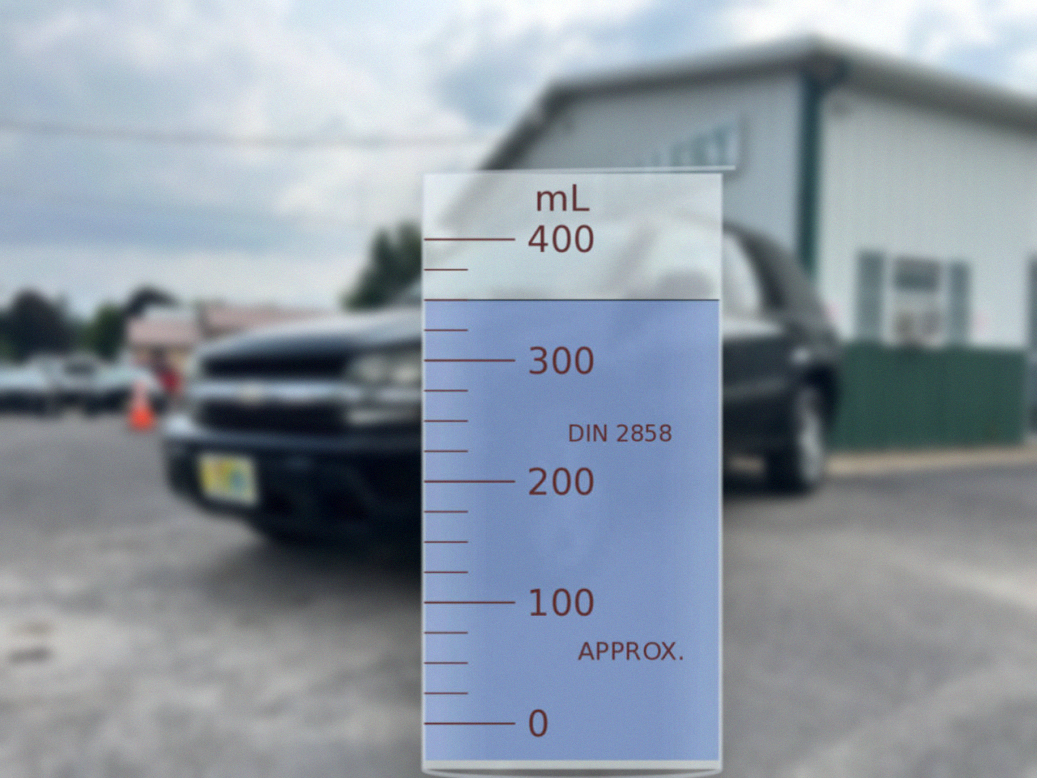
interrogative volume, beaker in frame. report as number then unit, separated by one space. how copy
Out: 350 mL
